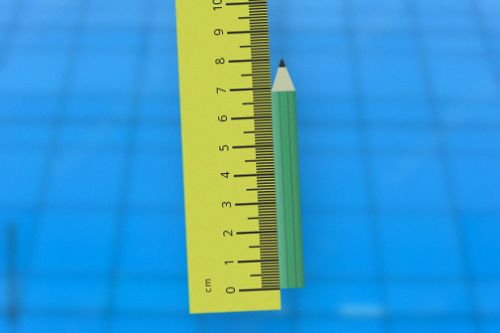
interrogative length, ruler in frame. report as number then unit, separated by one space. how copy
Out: 8 cm
